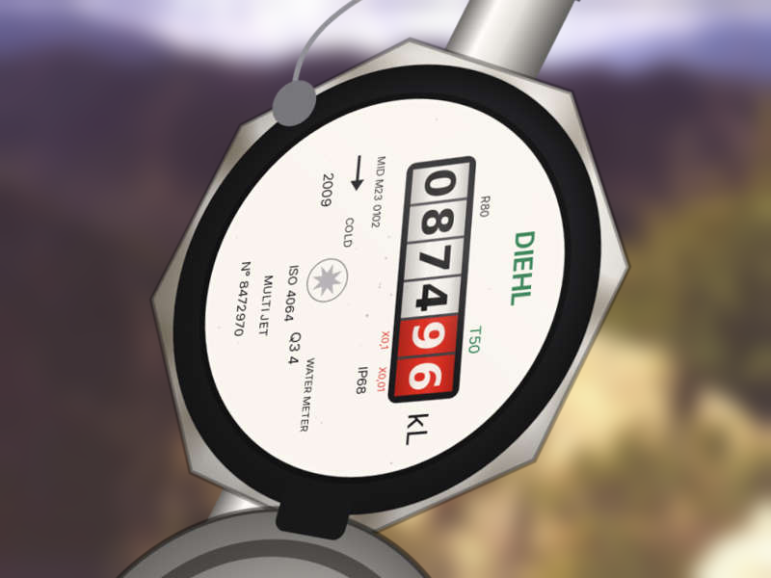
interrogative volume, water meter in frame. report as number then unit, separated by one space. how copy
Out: 874.96 kL
